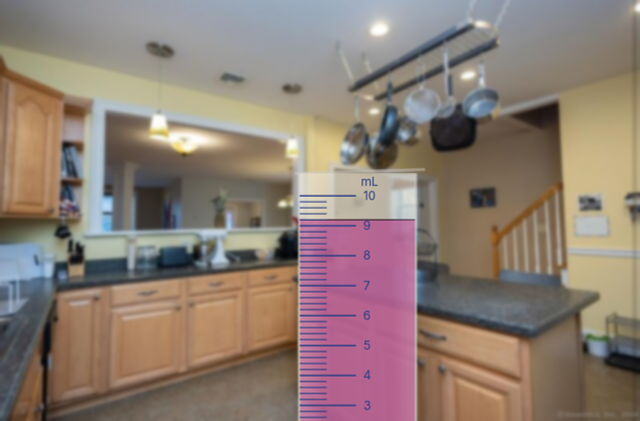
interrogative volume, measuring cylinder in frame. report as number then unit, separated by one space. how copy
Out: 9.2 mL
